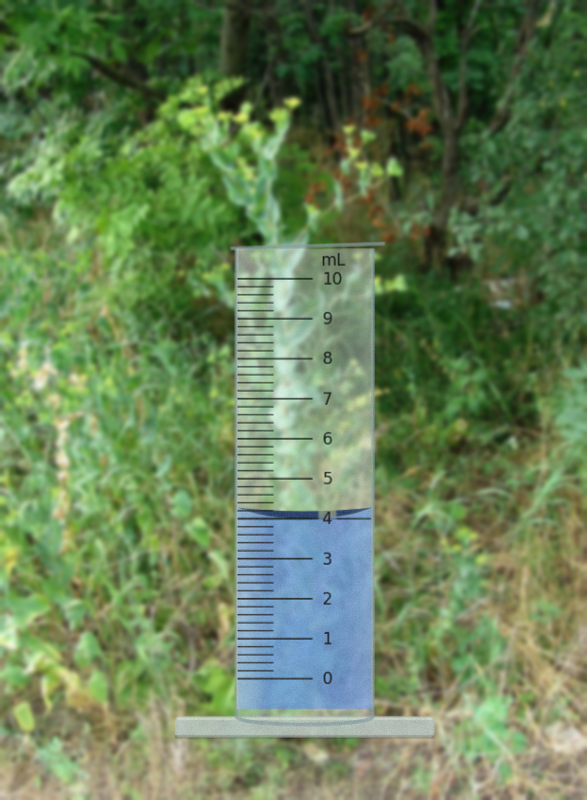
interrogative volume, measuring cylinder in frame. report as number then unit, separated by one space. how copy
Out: 4 mL
